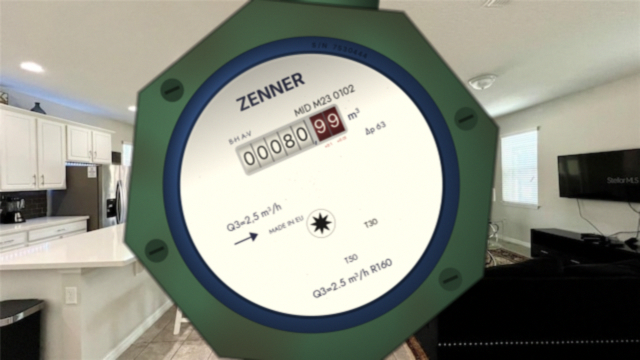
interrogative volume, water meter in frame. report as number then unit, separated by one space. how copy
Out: 80.99 m³
